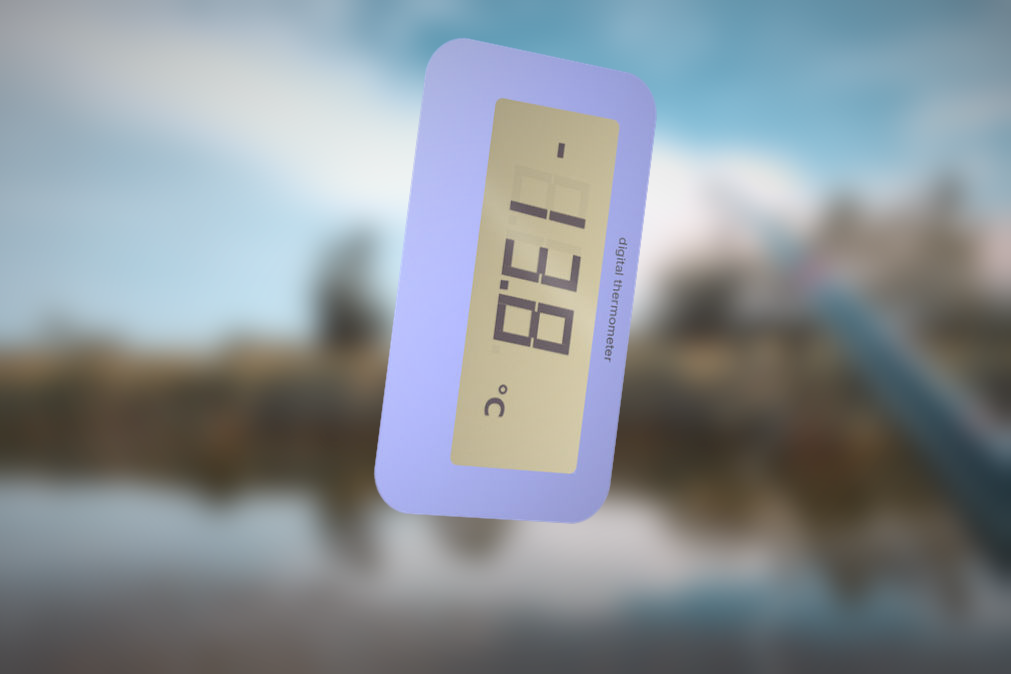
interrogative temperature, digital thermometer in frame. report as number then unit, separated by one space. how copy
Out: -13.8 °C
